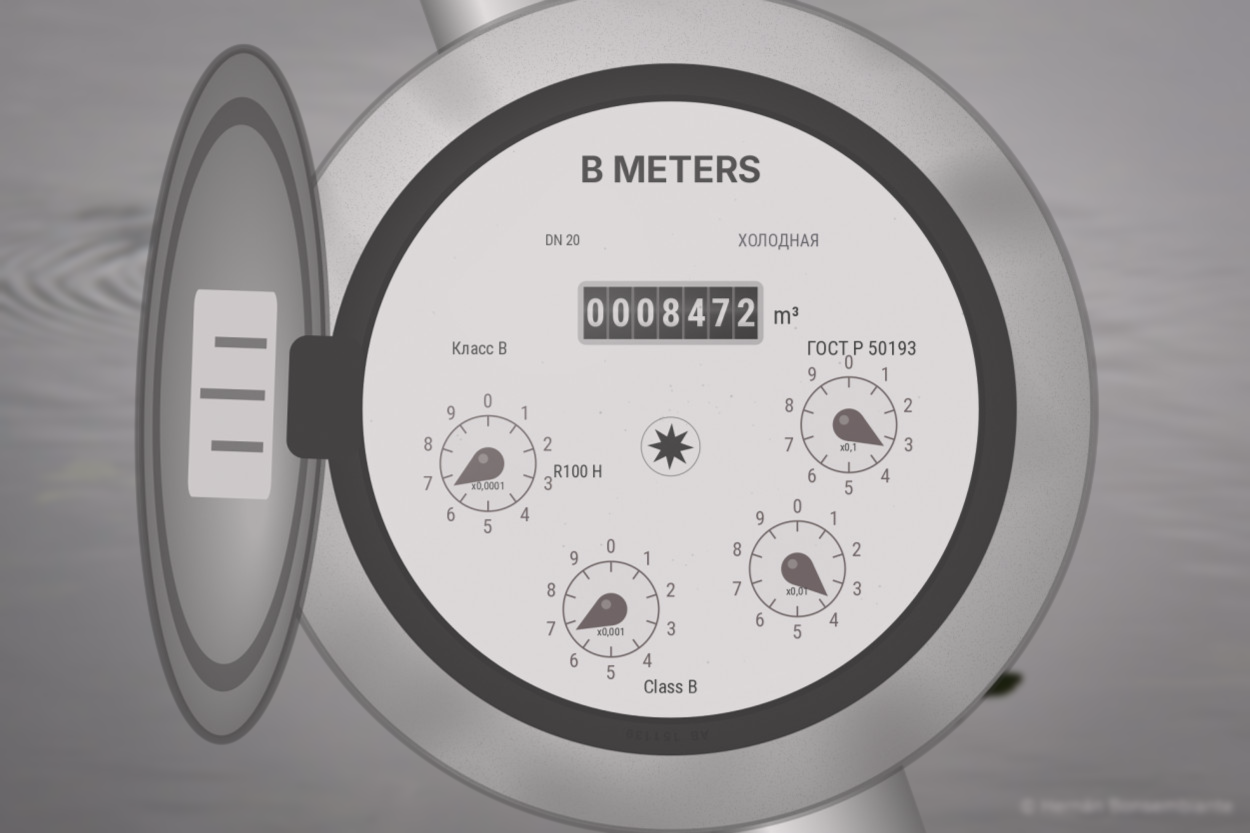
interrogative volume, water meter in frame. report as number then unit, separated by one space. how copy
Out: 8472.3366 m³
